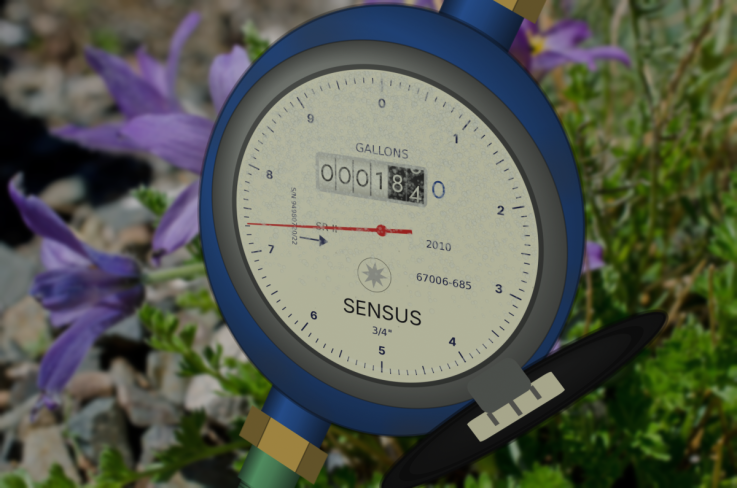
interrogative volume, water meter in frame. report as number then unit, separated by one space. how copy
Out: 1837.3 gal
